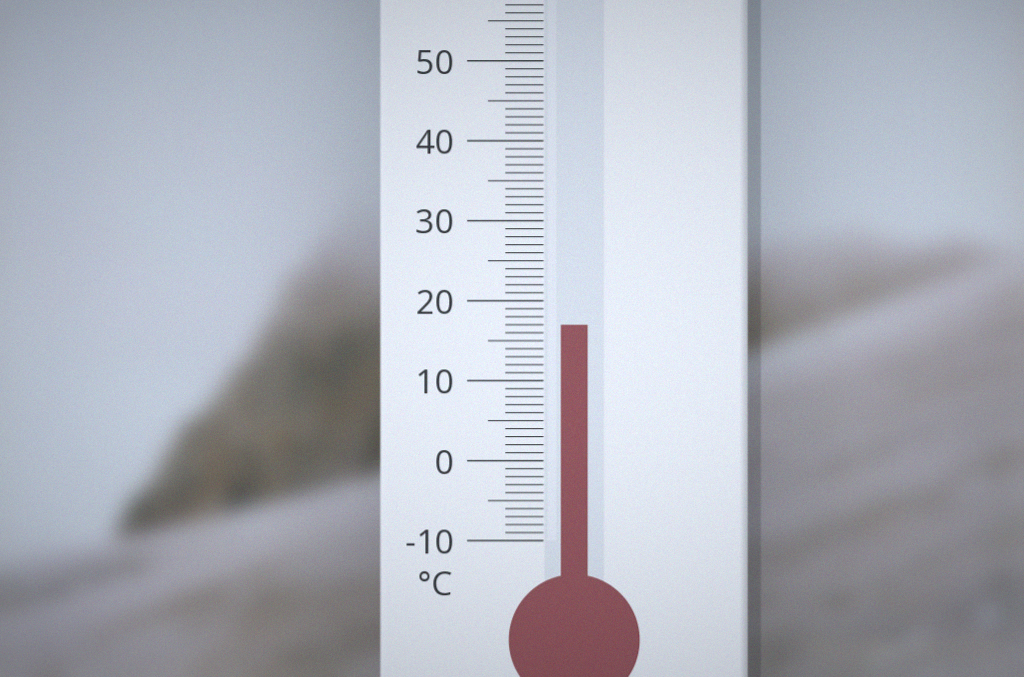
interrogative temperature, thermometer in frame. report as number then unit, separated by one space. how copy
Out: 17 °C
